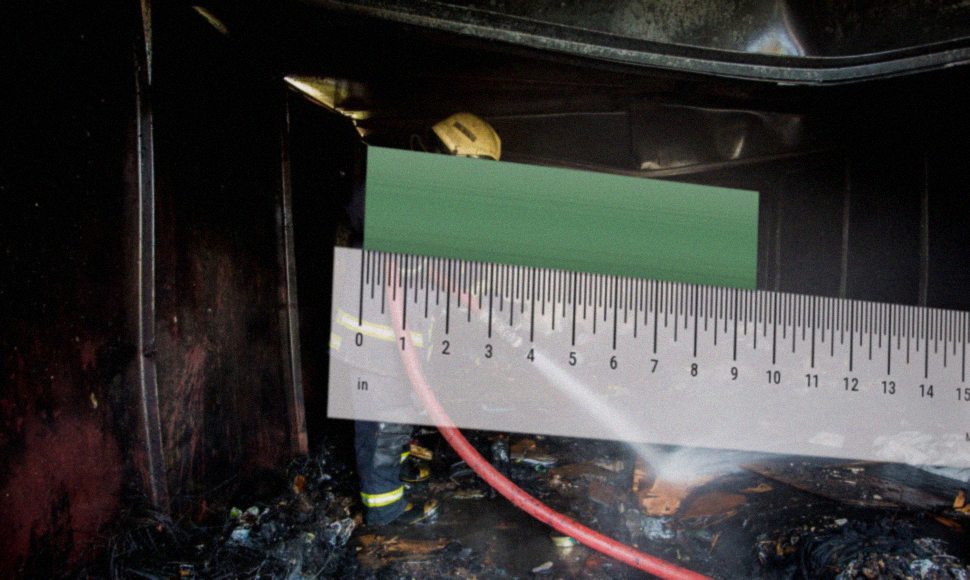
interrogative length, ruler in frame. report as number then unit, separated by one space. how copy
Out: 9.5 in
